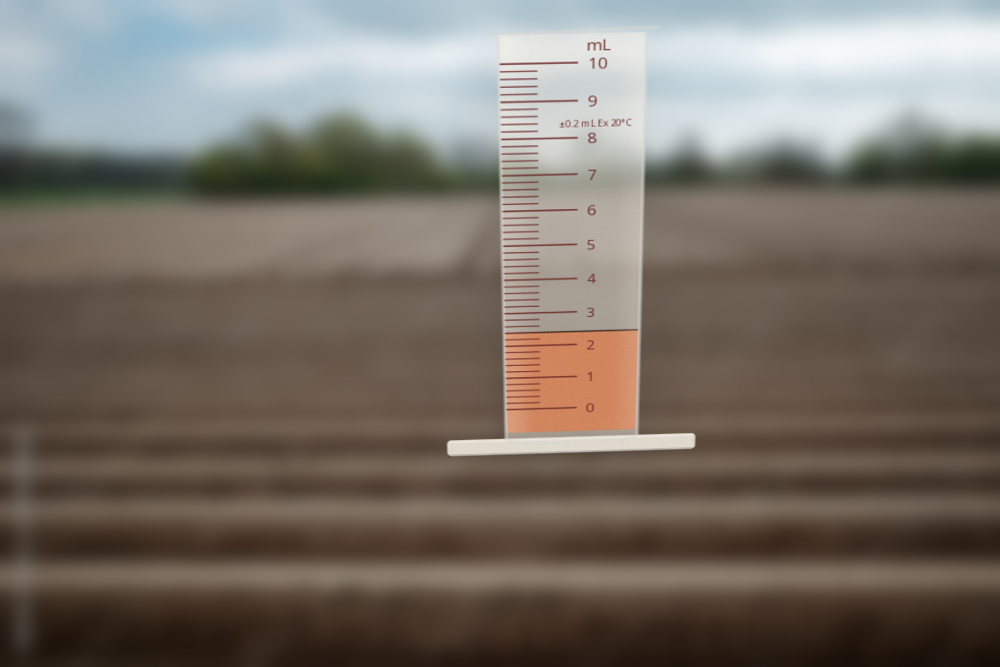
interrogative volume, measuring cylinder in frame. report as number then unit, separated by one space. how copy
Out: 2.4 mL
